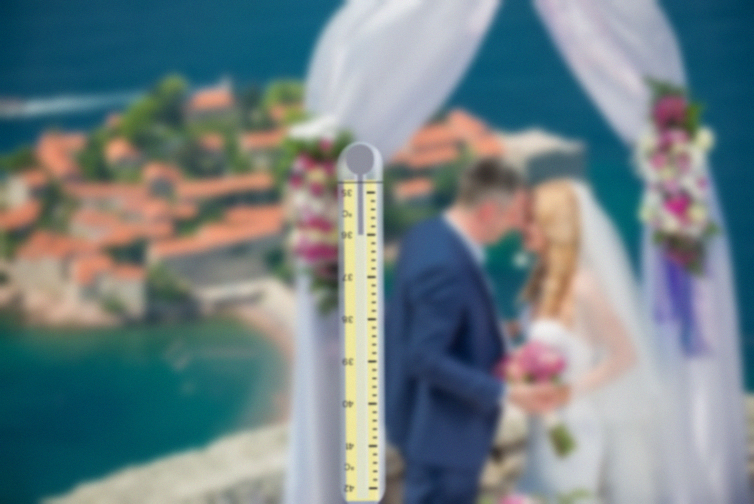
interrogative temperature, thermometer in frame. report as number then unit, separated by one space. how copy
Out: 36 °C
